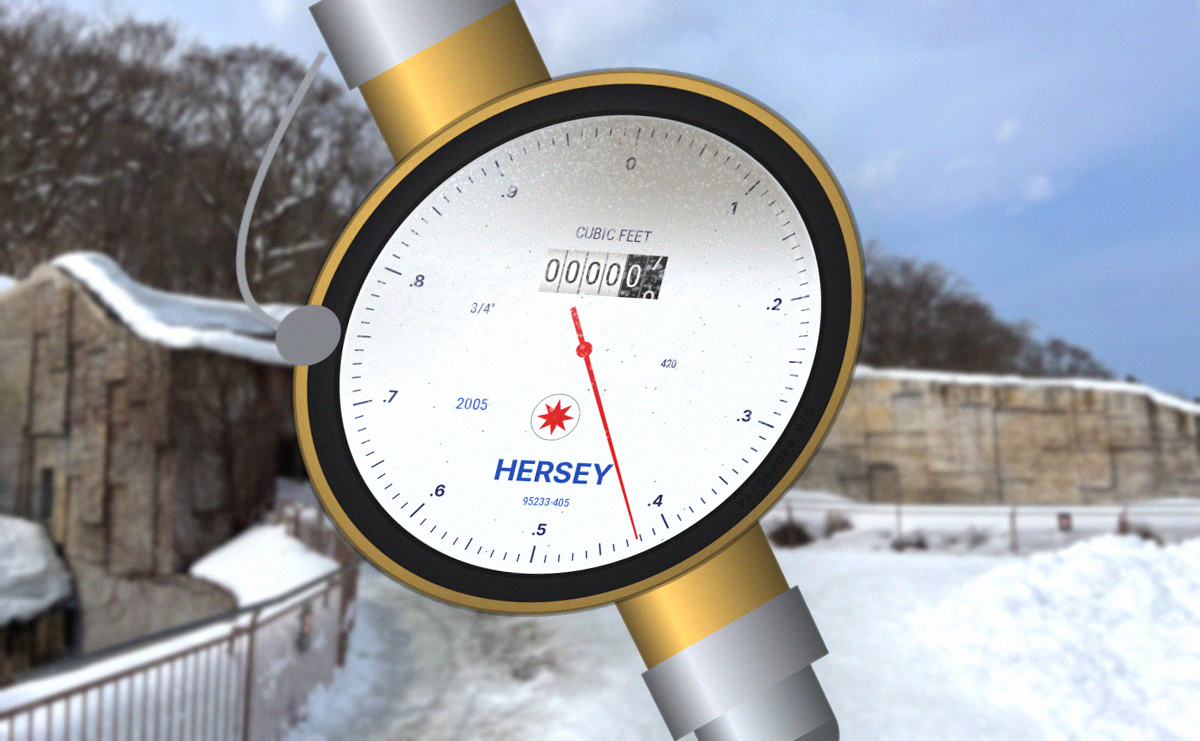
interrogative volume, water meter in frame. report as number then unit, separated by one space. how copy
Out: 7.42 ft³
